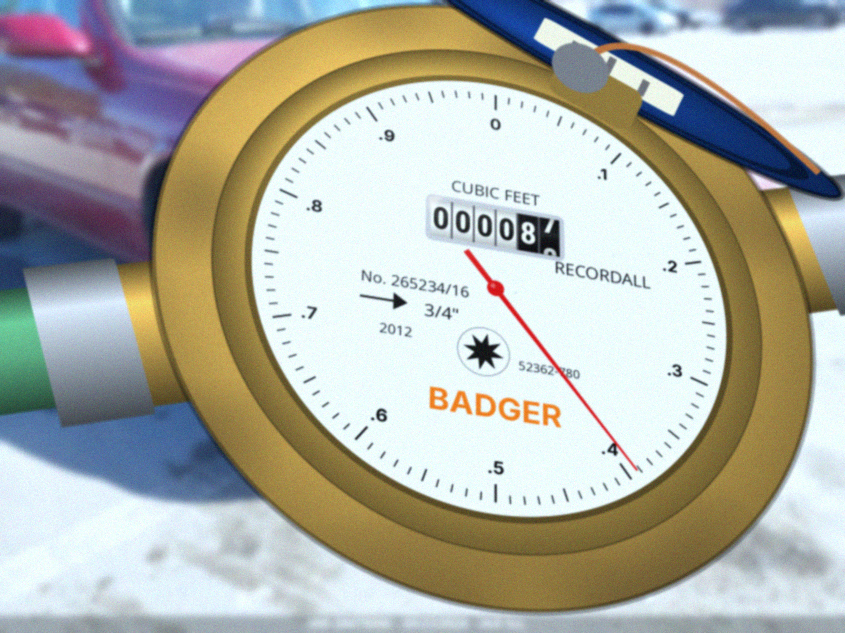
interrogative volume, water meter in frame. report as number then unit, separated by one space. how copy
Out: 87.39 ft³
